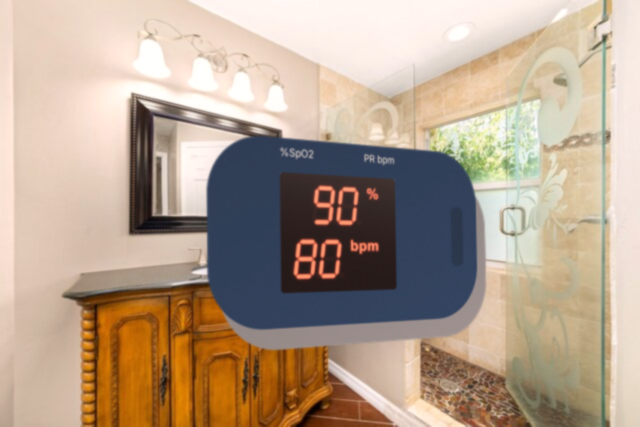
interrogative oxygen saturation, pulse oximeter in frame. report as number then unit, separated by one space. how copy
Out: 90 %
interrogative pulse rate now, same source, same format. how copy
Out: 80 bpm
